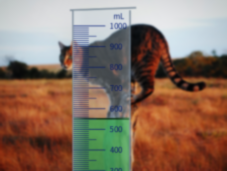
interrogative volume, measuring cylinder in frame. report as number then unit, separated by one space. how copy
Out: 550 mL
